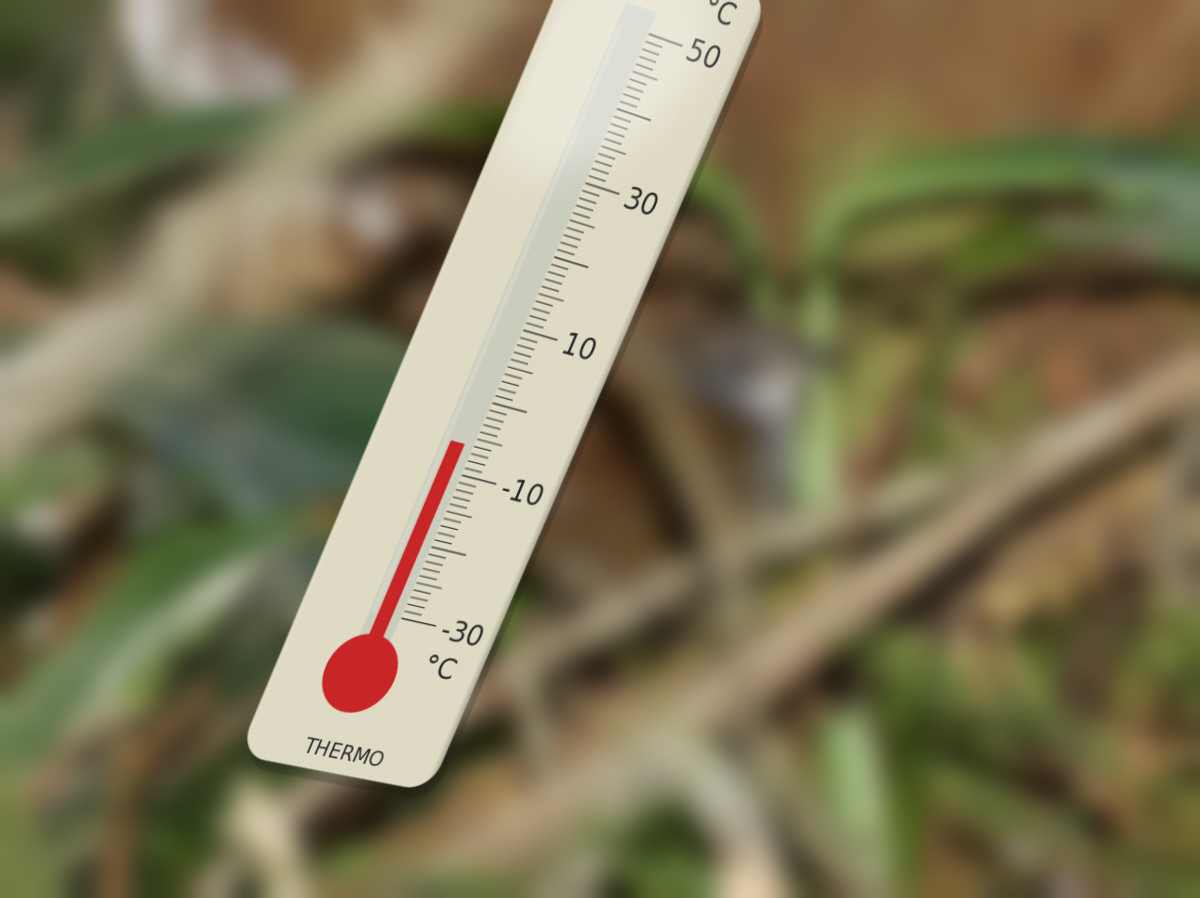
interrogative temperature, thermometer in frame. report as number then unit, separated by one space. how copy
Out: -6 °C
